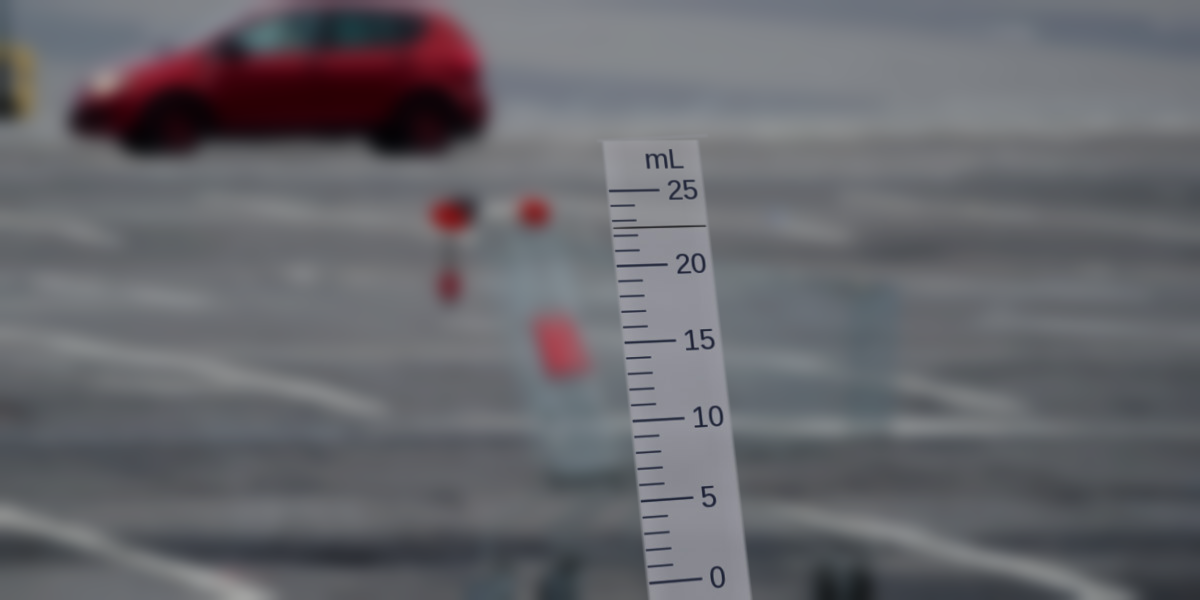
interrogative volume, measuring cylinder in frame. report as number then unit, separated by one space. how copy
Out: 22.5 mL
